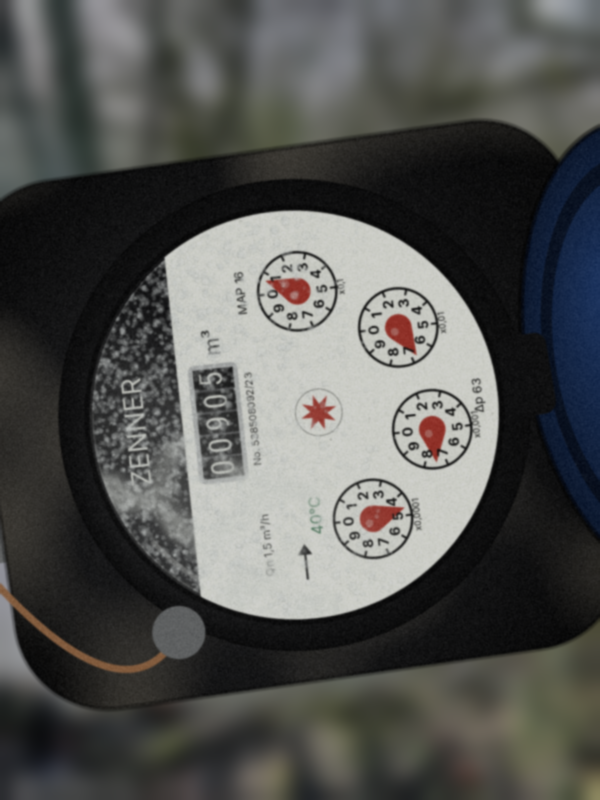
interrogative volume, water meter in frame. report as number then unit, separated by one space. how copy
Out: 905.0674 m³
